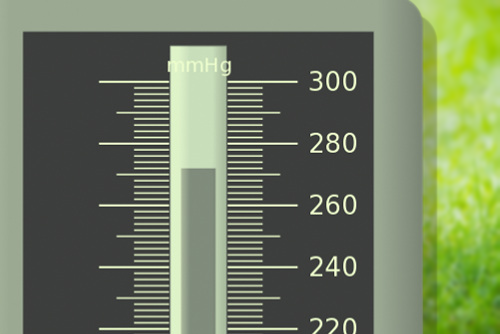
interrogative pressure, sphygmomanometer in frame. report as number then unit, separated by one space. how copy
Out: 272 mmHg
